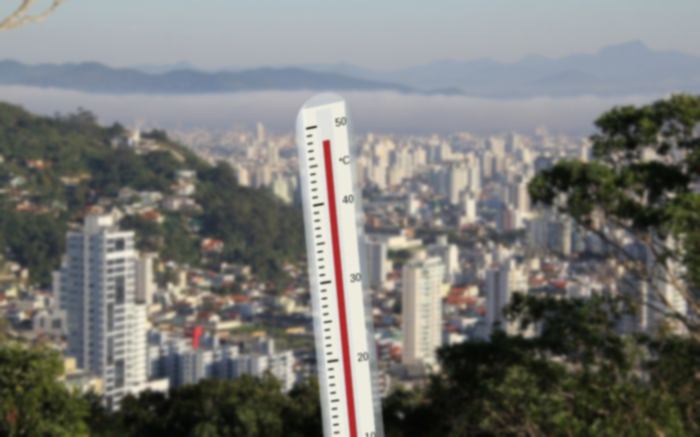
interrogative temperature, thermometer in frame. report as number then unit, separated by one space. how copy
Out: 48 °C
